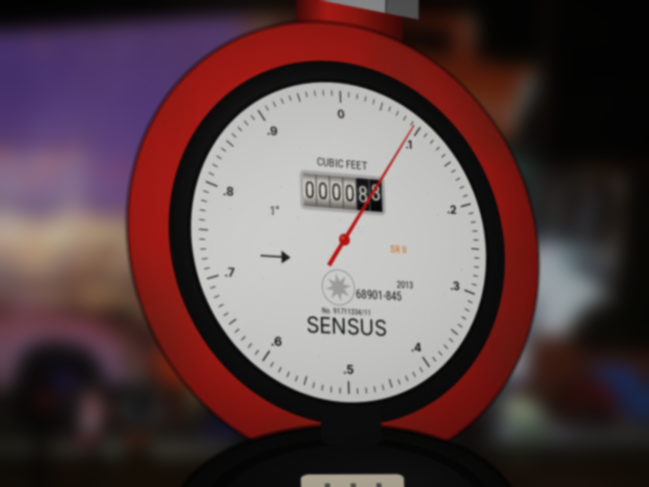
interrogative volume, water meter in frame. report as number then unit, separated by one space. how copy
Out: 88.09 ft³
